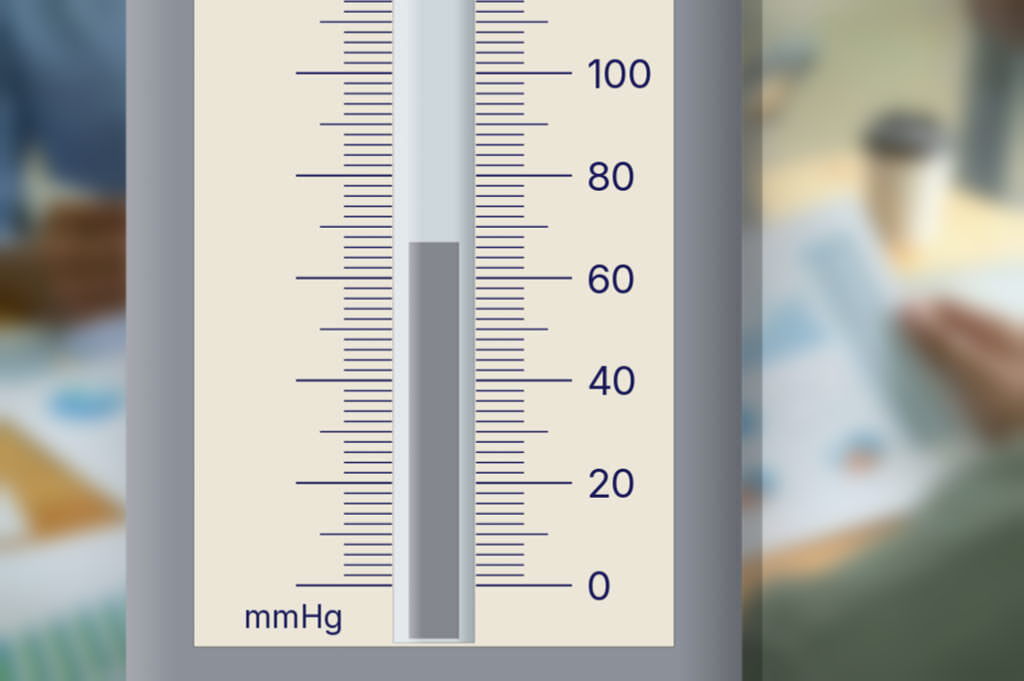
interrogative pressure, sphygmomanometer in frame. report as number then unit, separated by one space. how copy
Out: 67 mmHg
